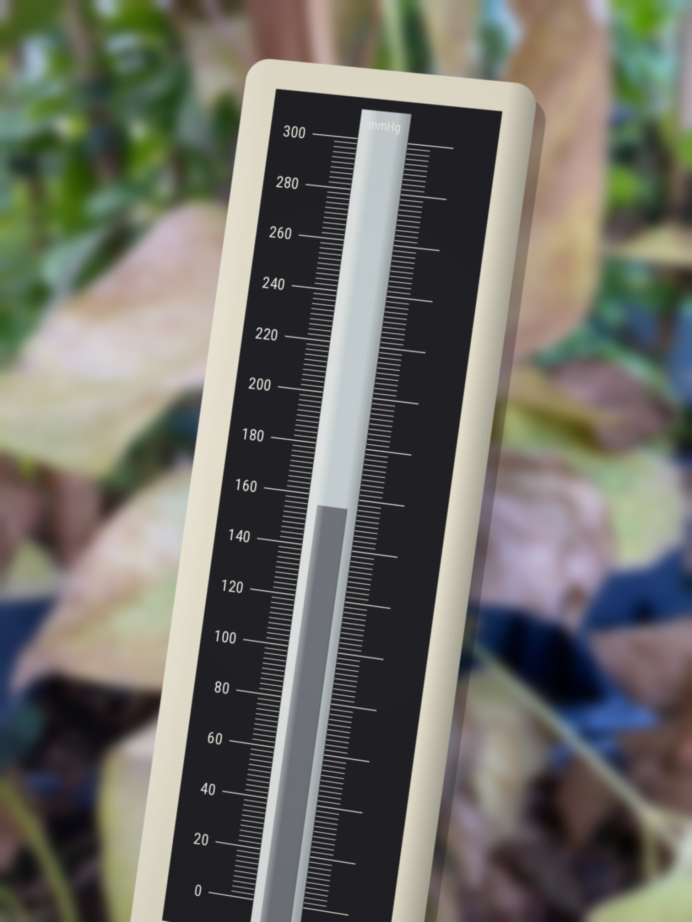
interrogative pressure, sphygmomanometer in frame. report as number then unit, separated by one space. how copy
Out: 156 mmHg
